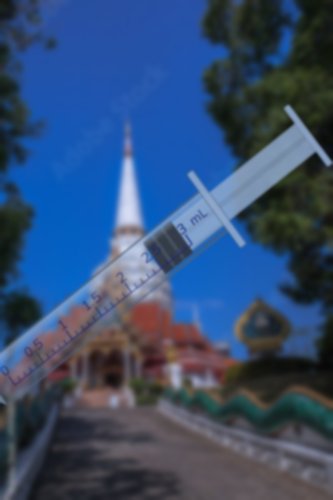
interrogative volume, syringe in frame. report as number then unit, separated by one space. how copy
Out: 2.5 mL
